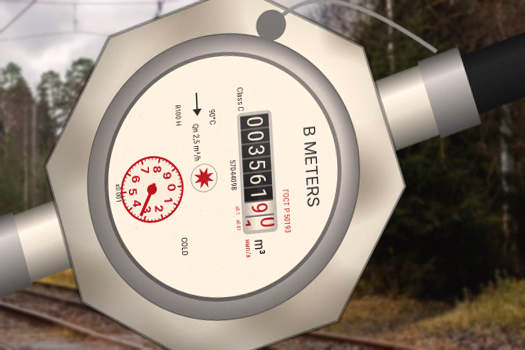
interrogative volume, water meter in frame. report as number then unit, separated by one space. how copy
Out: 3561.903 m³
